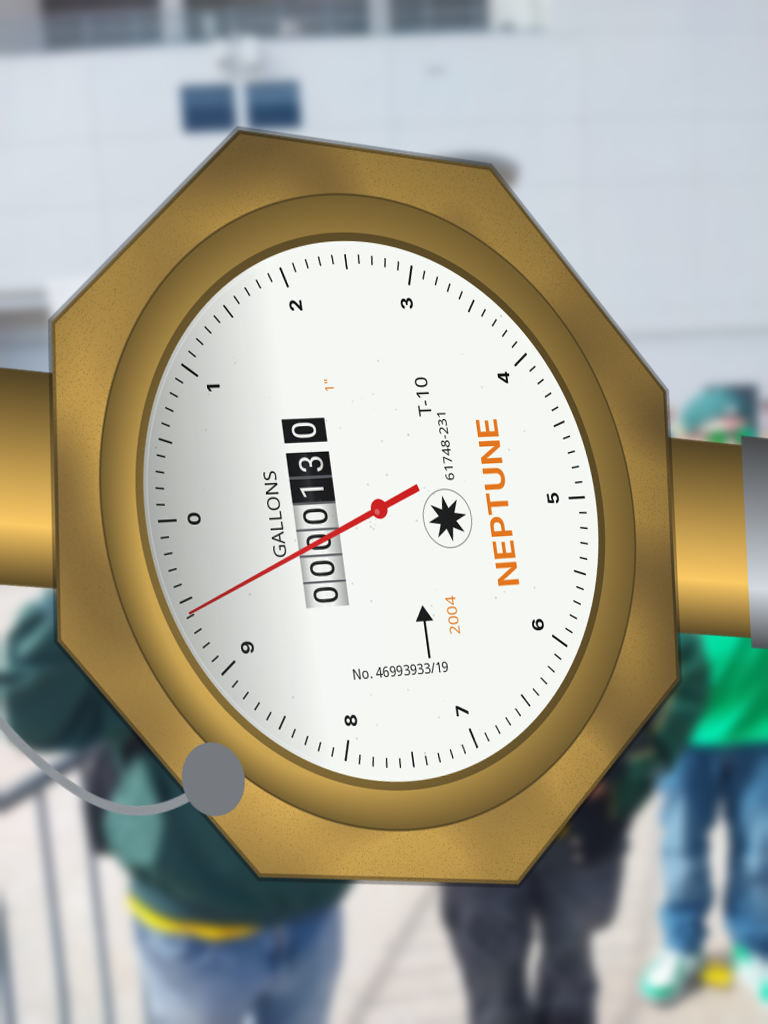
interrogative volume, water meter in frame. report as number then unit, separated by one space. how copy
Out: 129.4 gal
